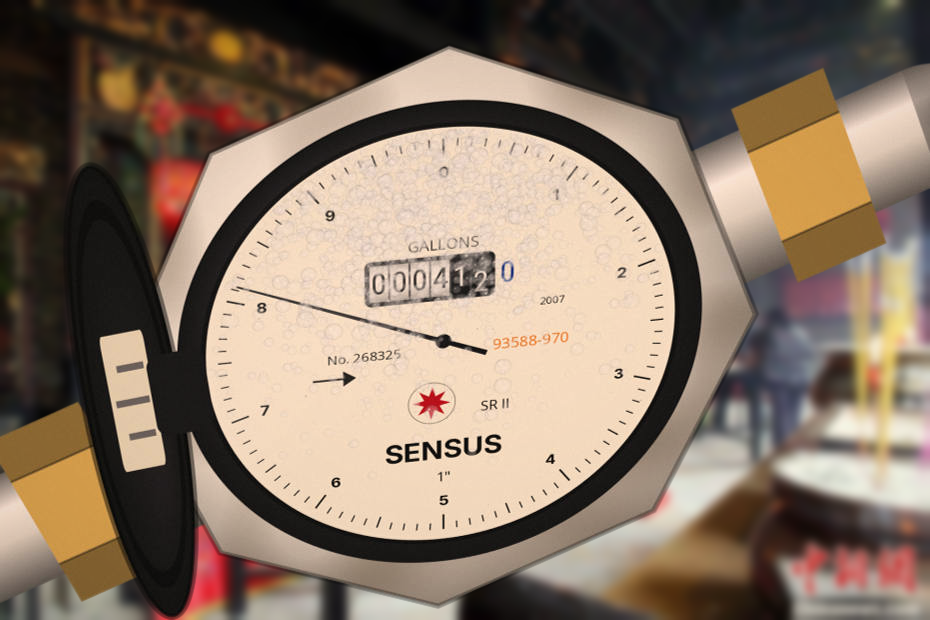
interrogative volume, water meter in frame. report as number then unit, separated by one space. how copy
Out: 4118.1 gal
